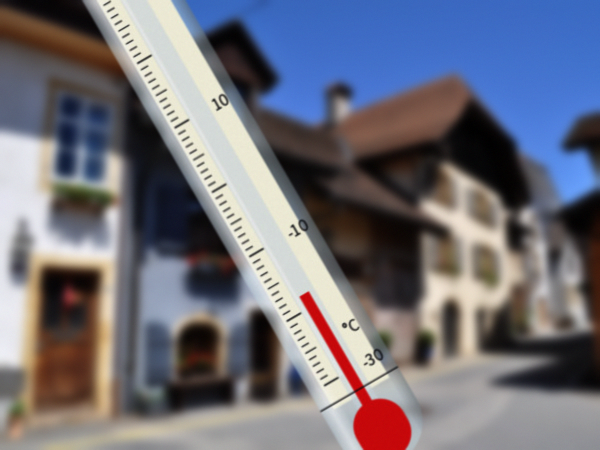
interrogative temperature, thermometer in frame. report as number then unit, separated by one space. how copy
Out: -18 °C
